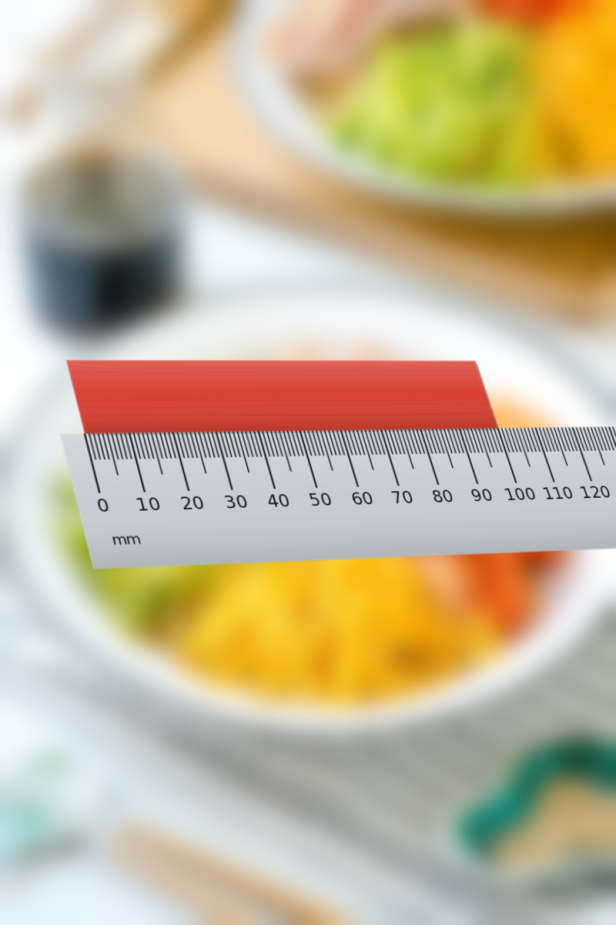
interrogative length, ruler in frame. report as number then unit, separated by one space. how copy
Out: 100 mm
